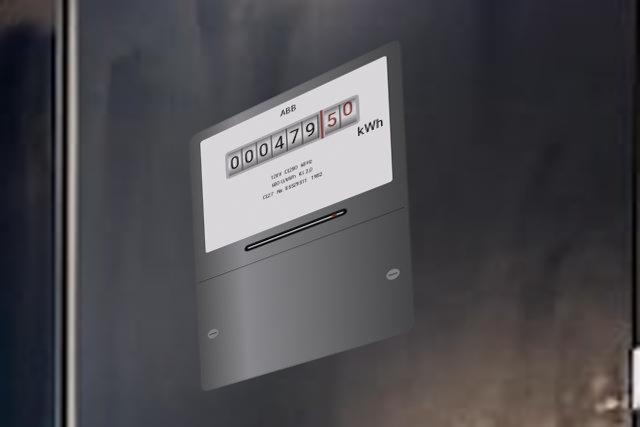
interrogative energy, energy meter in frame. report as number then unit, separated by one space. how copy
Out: 479.50 kWh
